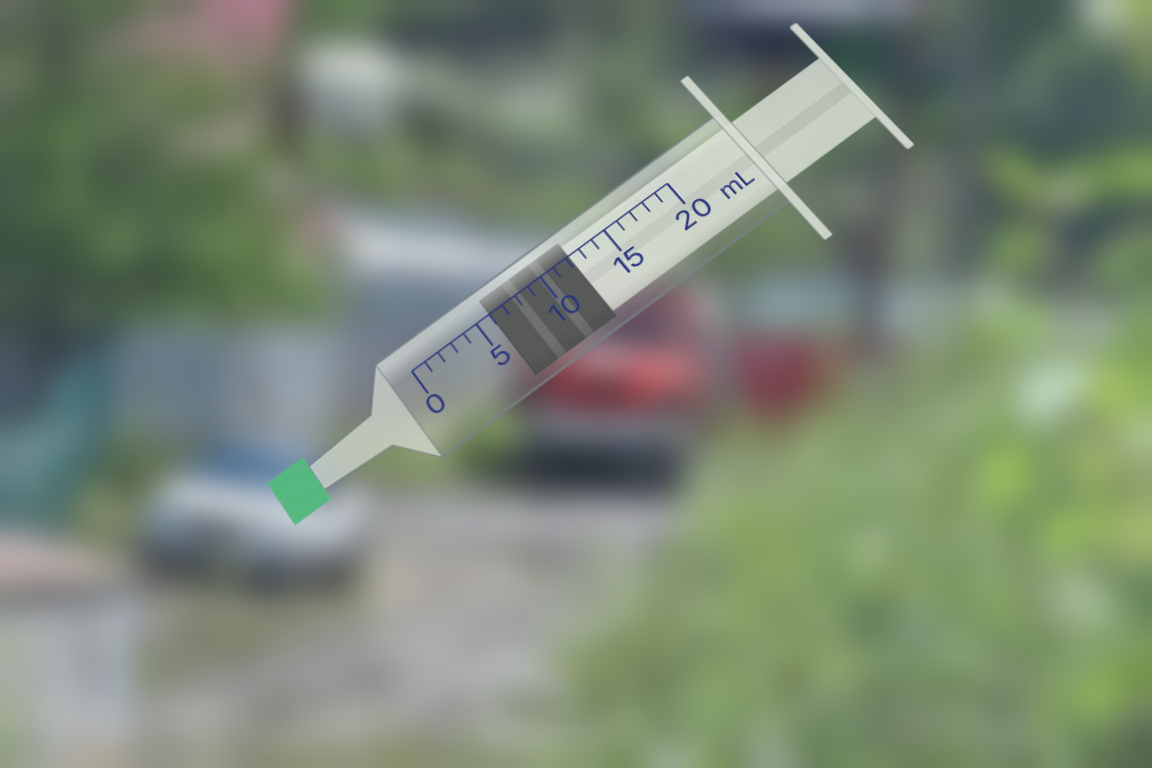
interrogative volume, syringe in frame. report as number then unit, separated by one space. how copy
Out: 6 mL
